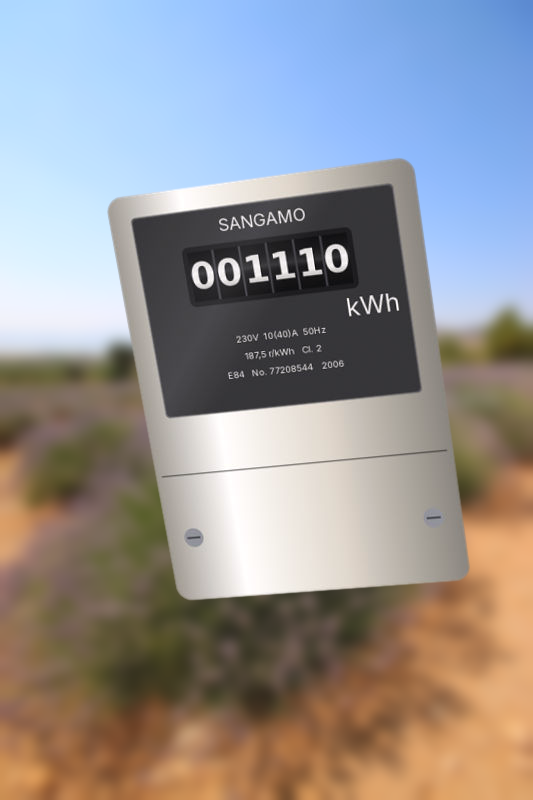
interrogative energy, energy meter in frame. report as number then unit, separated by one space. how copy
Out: 1110 kWh
